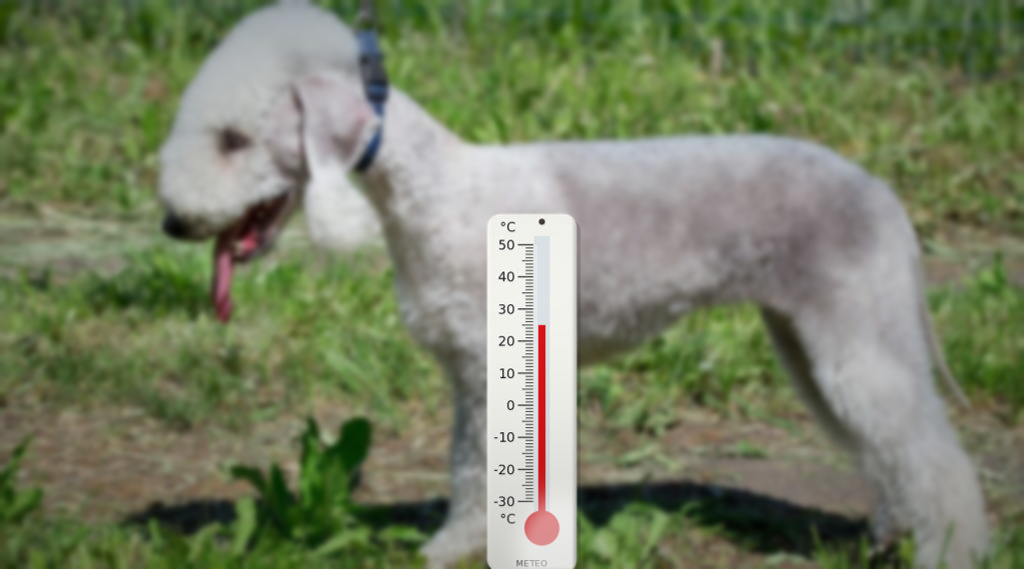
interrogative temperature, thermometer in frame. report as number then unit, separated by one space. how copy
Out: 25 °C
